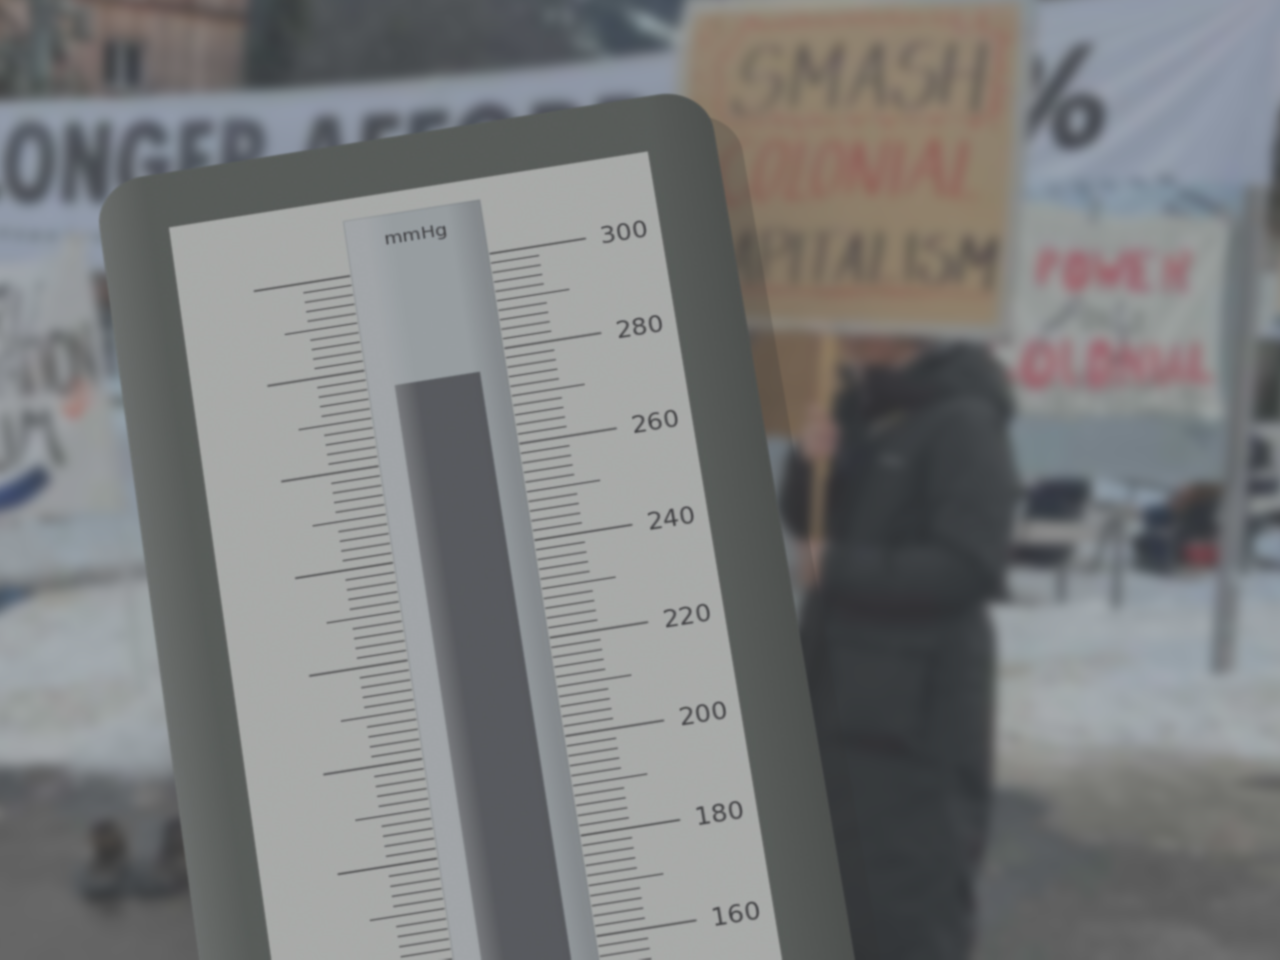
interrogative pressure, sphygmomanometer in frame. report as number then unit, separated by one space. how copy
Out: 276 mmHg
